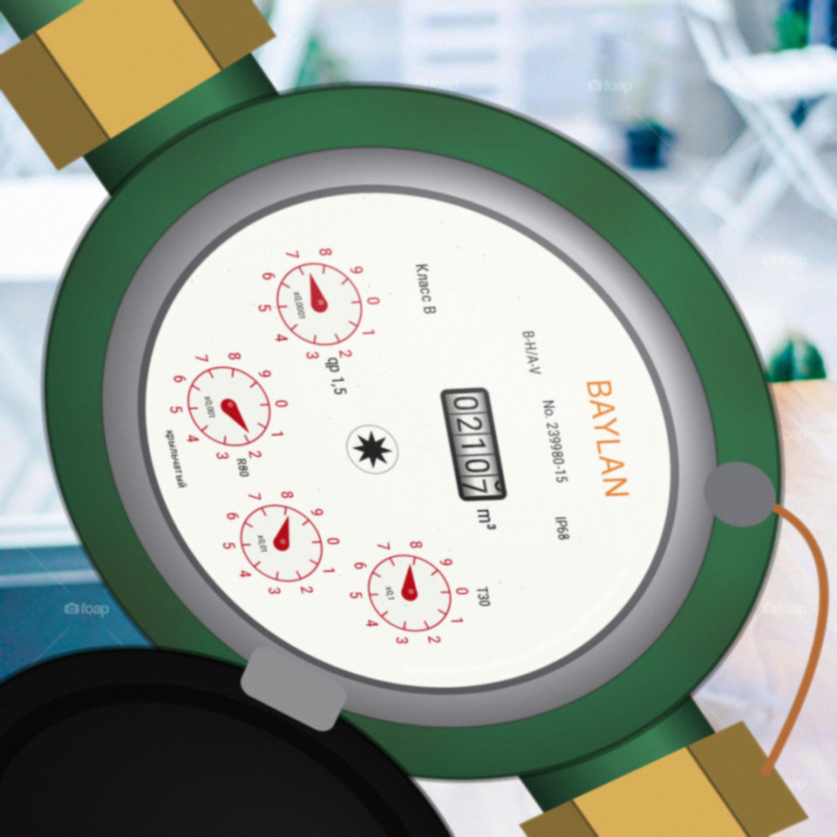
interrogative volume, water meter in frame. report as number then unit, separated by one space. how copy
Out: 2106.7817 m³
